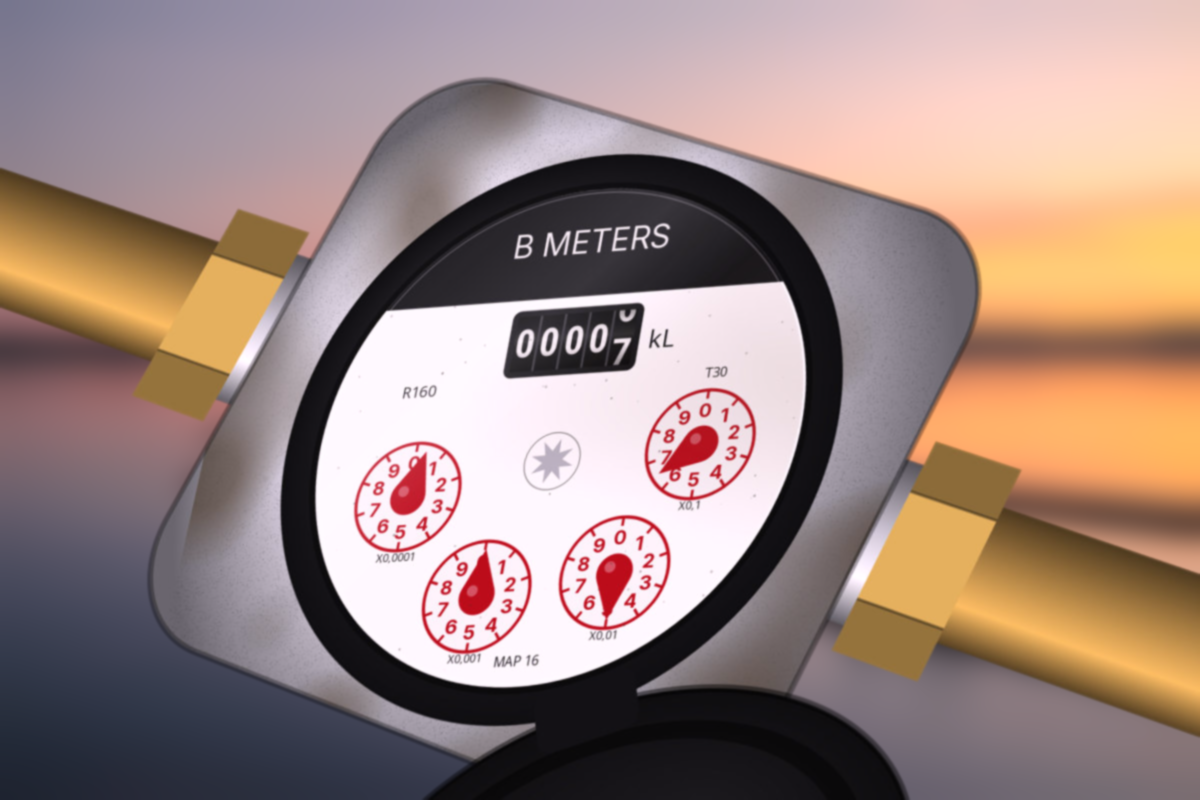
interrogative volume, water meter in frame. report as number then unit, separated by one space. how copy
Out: 6.6500 kL
